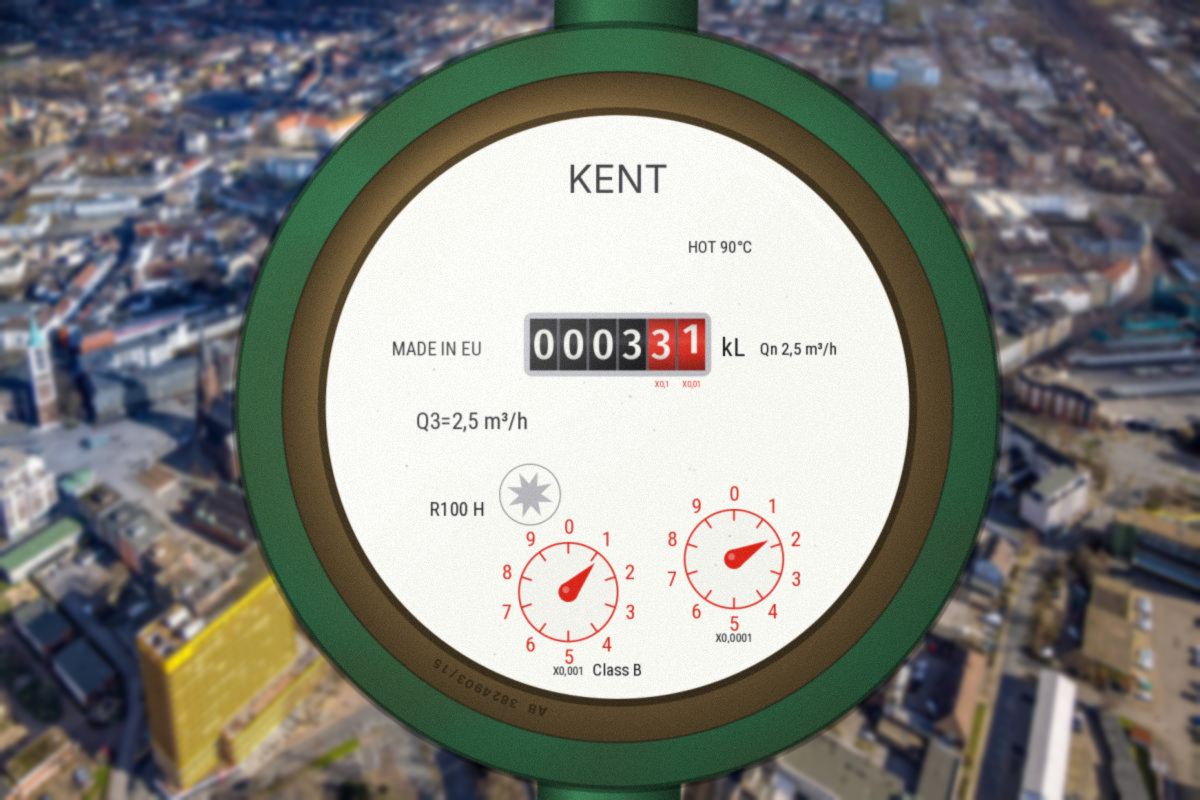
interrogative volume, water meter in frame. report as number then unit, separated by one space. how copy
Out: 3.3111 kL
